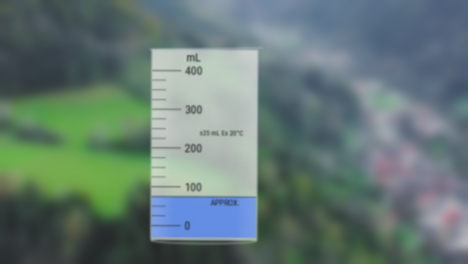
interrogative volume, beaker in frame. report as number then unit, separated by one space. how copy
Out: 75 mL
